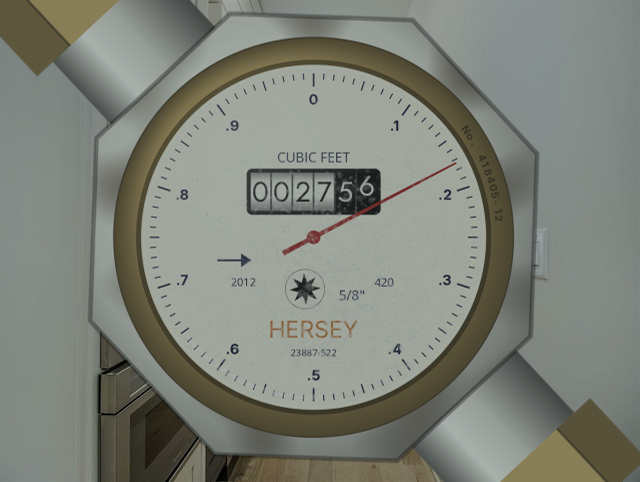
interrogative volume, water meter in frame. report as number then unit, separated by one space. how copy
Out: 2756.17 ft³
